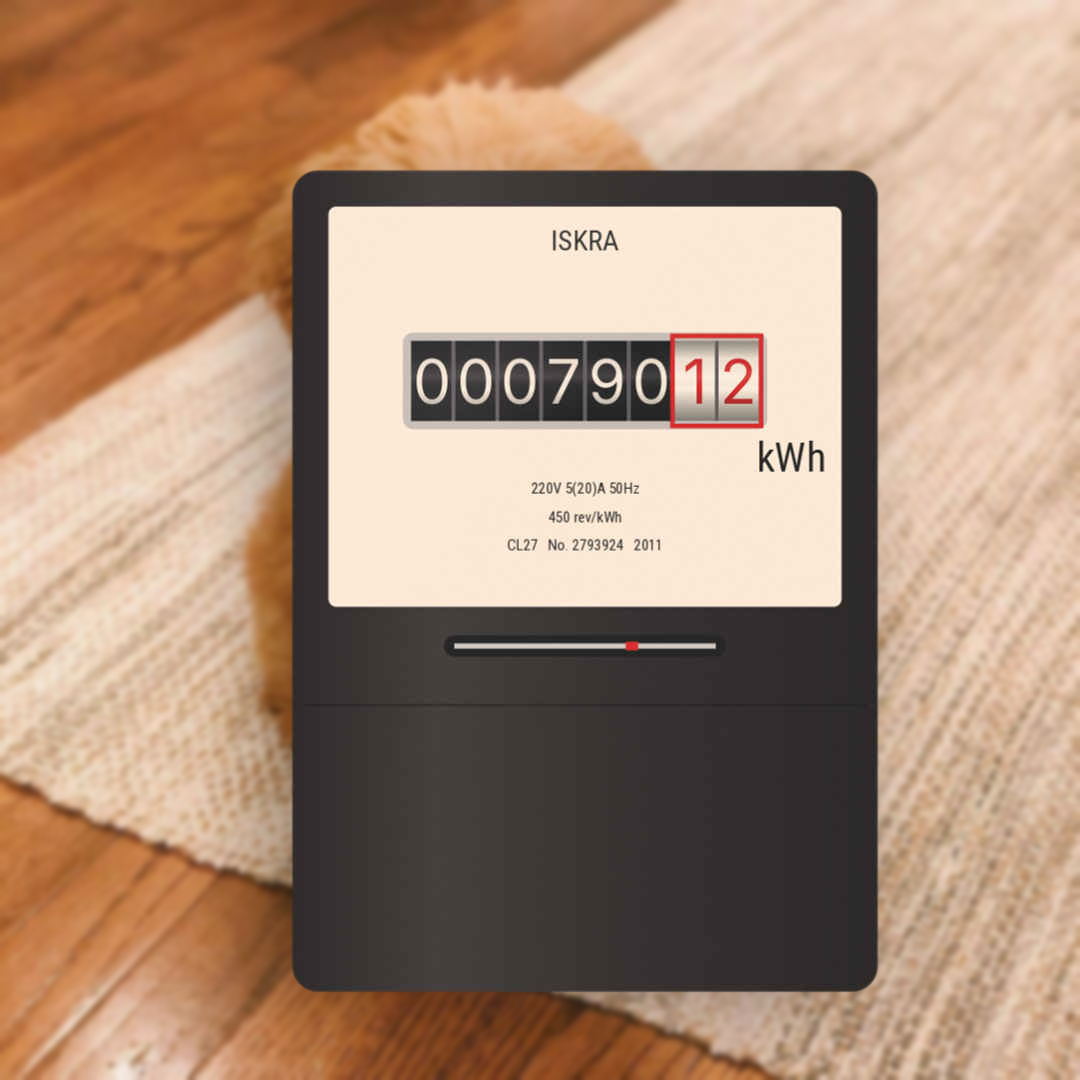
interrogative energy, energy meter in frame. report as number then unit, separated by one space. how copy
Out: 790.12 kWh
